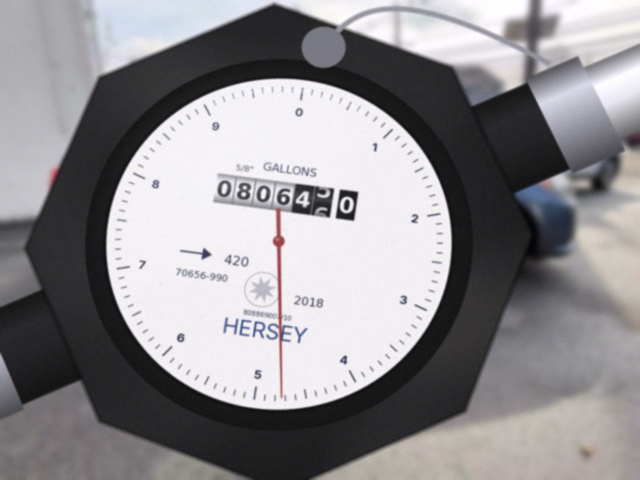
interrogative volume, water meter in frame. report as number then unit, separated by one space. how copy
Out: 806454.7 gal
